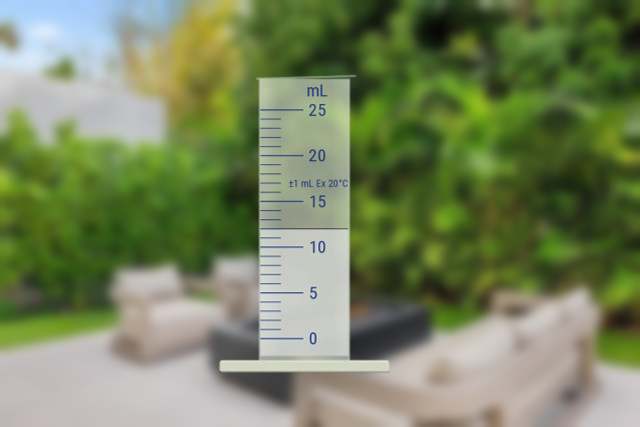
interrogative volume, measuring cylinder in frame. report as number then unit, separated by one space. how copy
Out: 12 mL
